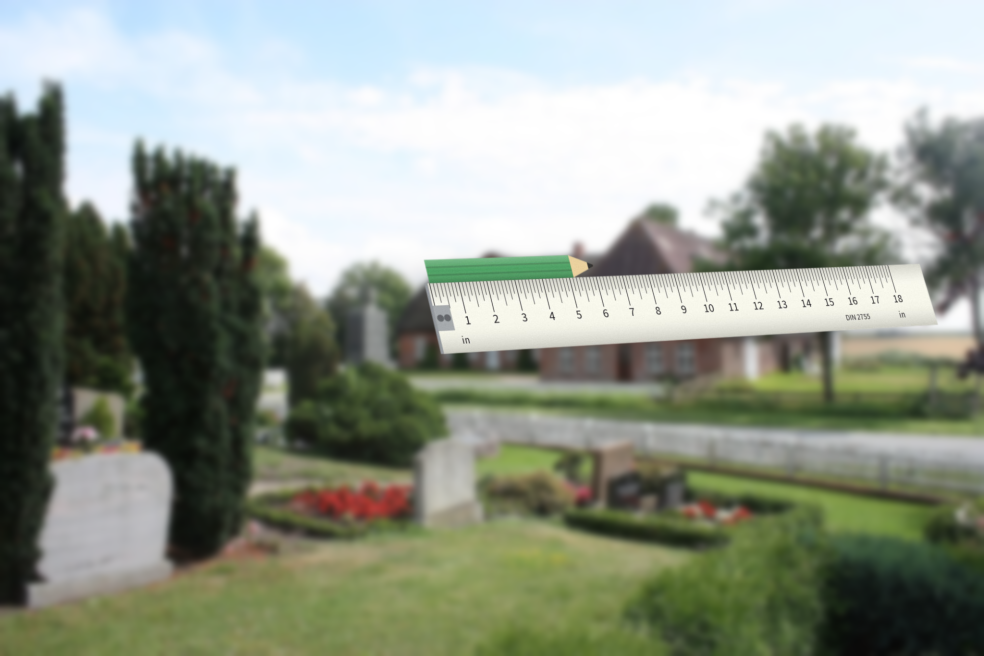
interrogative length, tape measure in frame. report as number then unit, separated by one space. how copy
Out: 6 in
